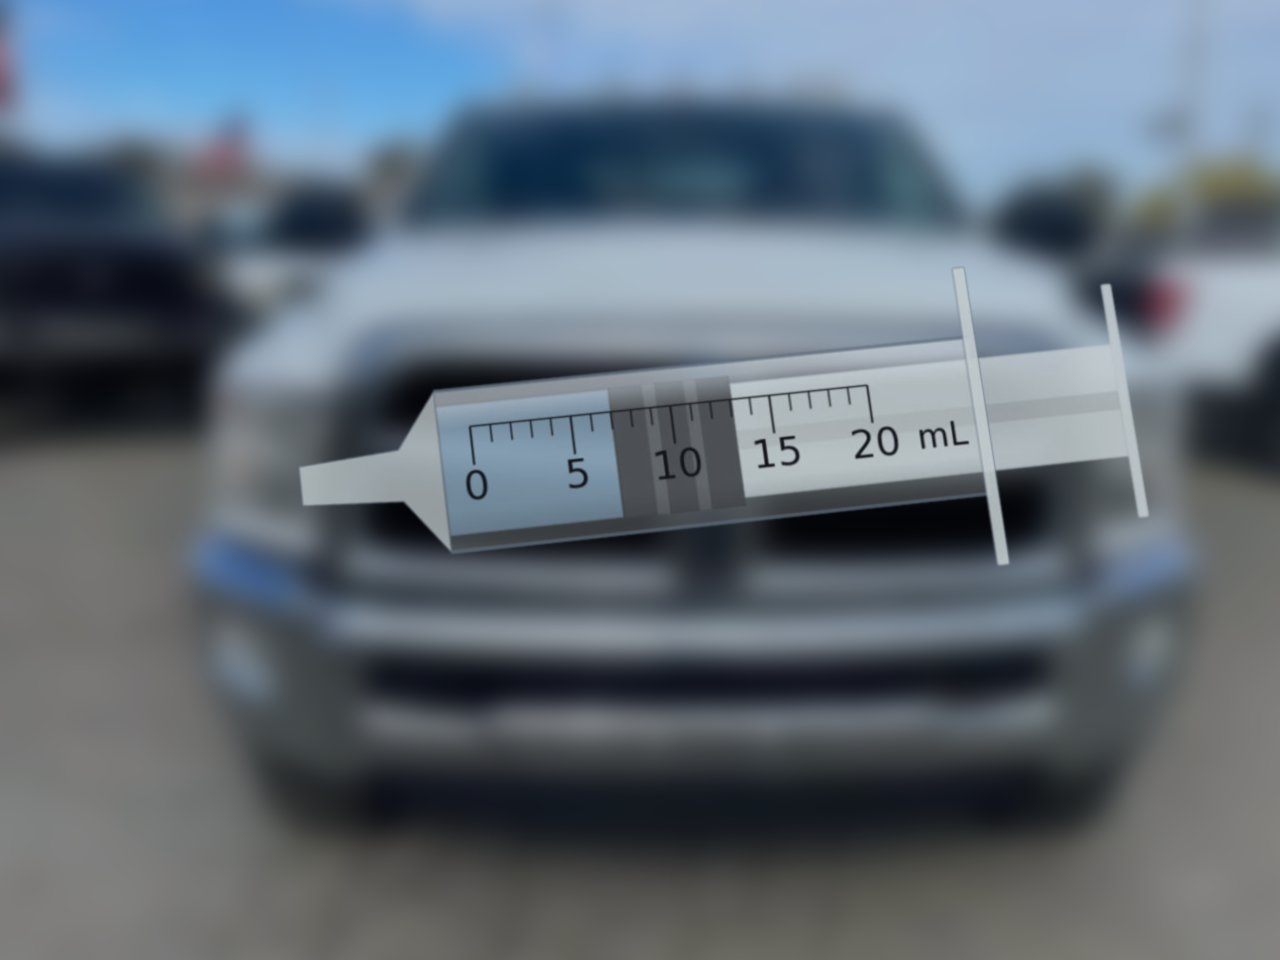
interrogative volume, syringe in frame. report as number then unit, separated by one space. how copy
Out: 7 mL
